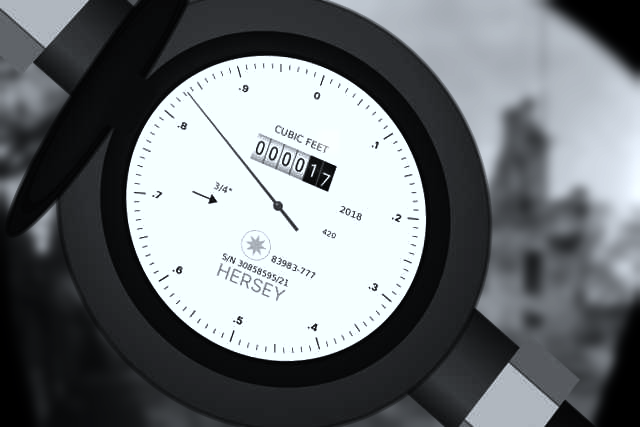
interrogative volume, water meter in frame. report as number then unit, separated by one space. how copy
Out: 16.83 ft³
